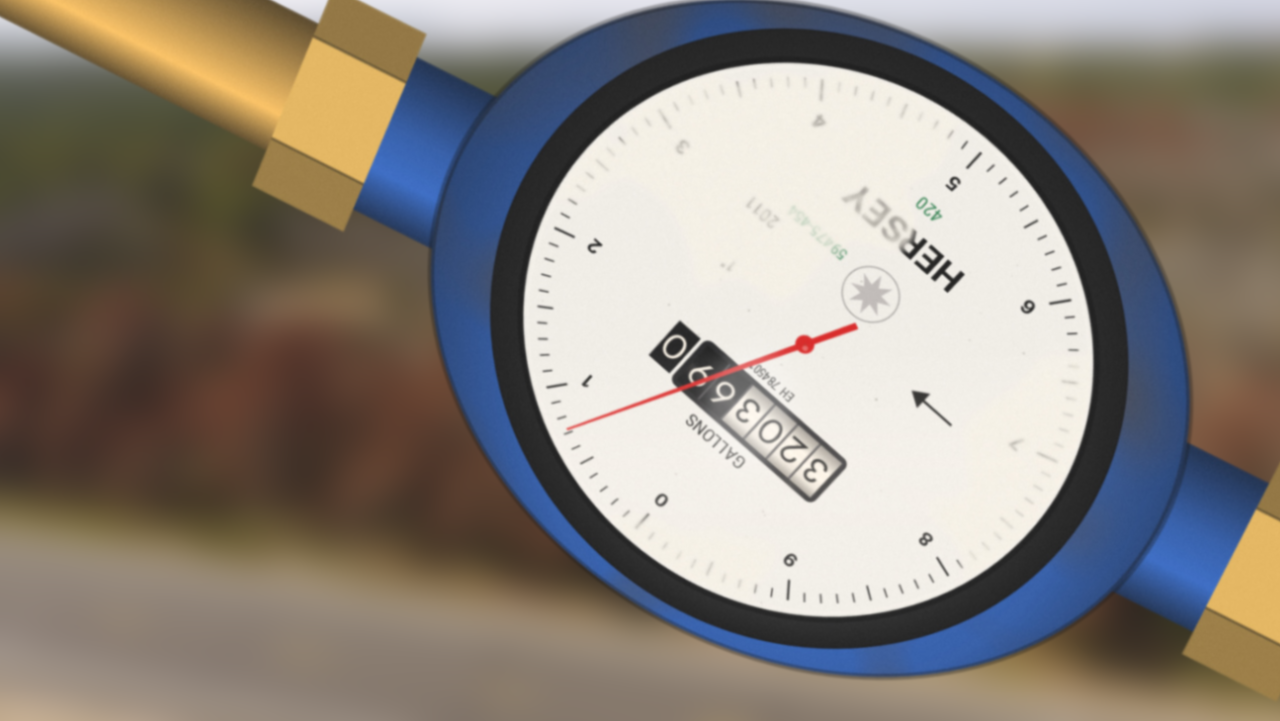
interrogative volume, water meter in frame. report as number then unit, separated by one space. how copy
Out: 3203690.7 gal
